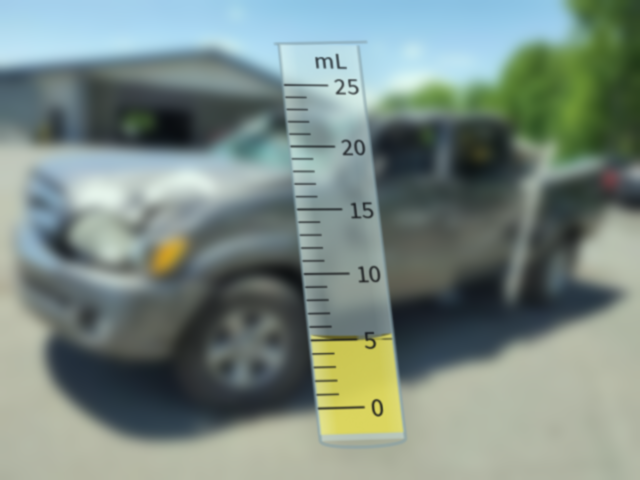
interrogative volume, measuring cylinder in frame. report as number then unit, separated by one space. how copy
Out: 5 mL
